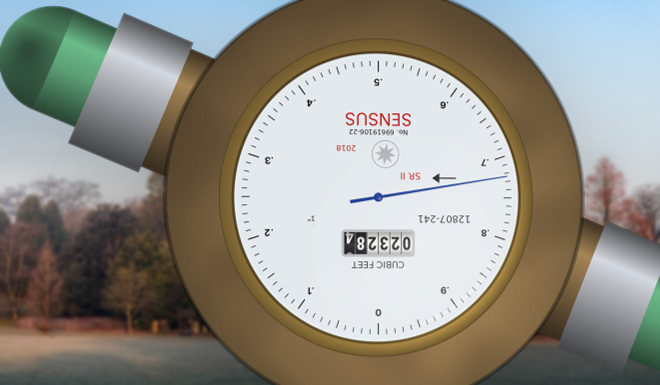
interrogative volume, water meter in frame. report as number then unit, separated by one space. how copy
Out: 23283.72 ft³
